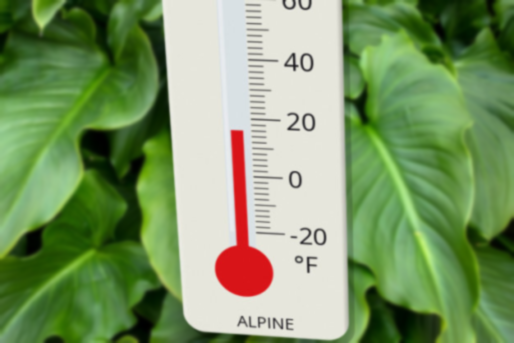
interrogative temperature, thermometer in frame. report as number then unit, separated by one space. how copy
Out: 16 °F
